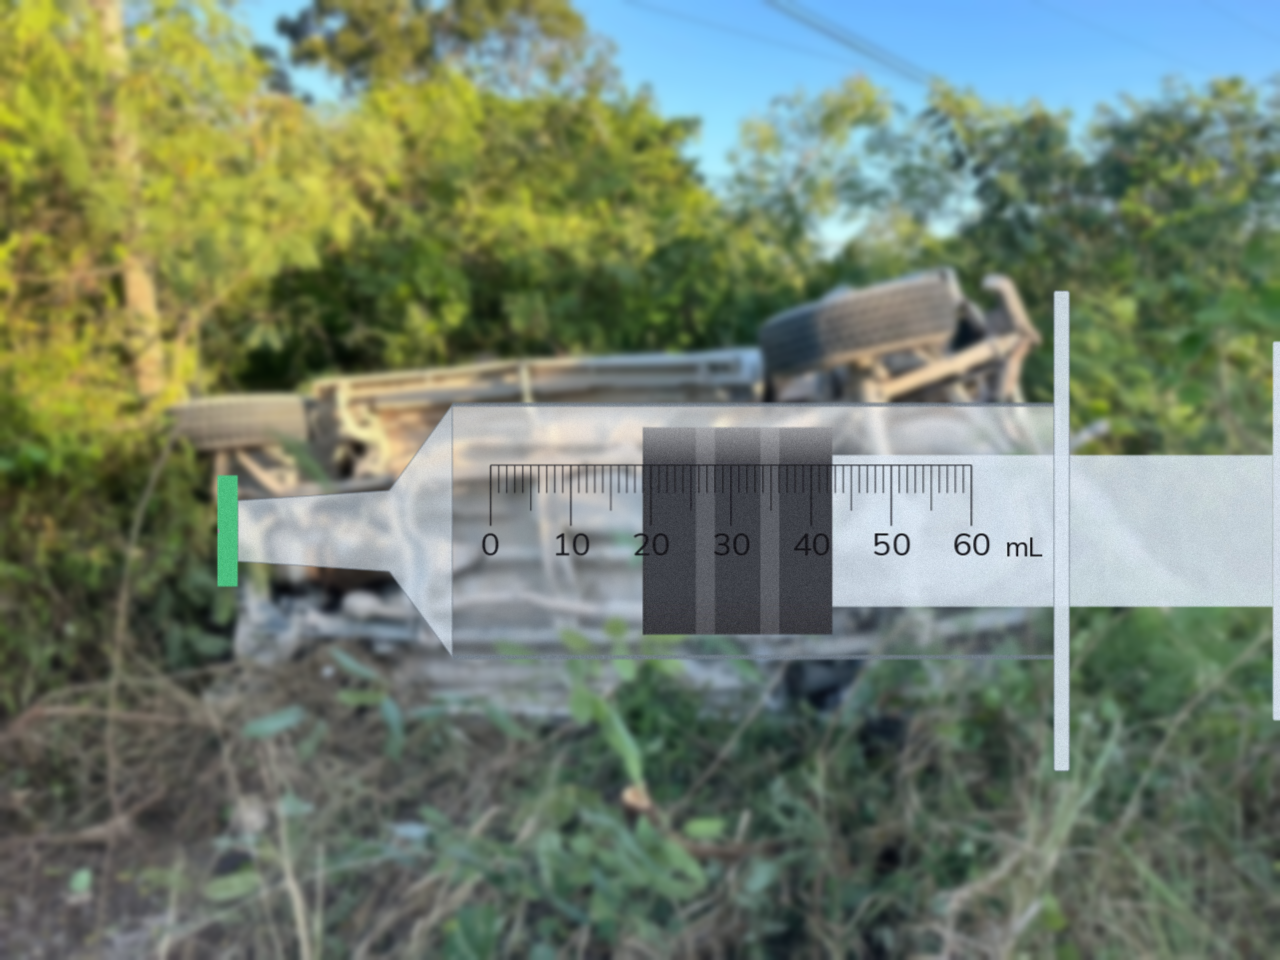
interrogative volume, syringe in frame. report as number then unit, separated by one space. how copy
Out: 19 mL
